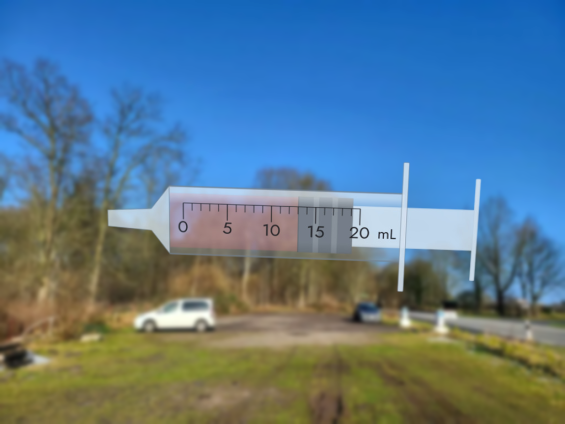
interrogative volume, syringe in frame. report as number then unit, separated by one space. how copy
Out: 13 mL
